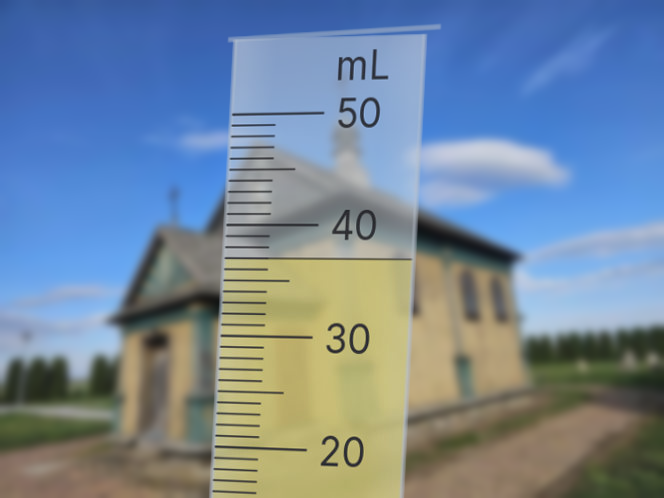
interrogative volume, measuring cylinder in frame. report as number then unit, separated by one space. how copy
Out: 37 mL
